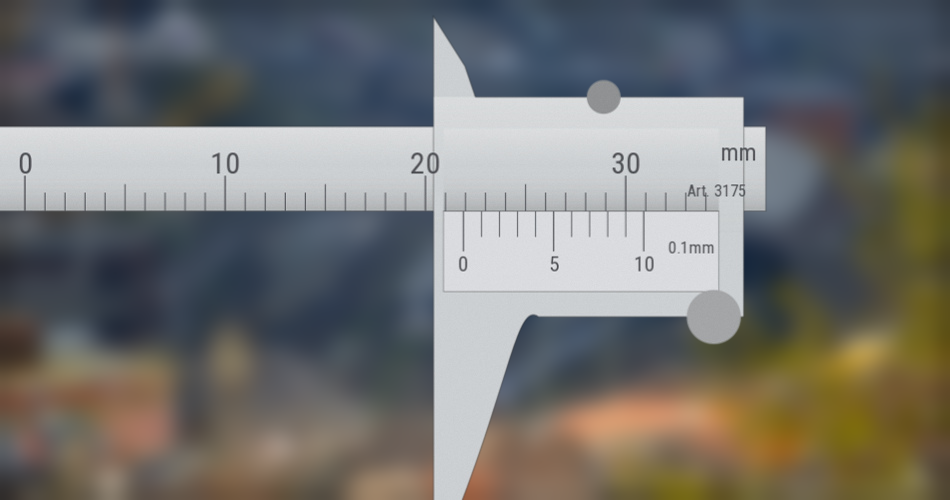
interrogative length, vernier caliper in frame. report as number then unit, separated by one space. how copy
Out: 21.9 mm
